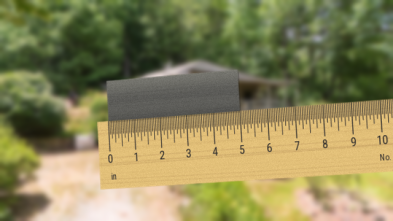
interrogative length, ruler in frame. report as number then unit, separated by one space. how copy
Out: 5 in
